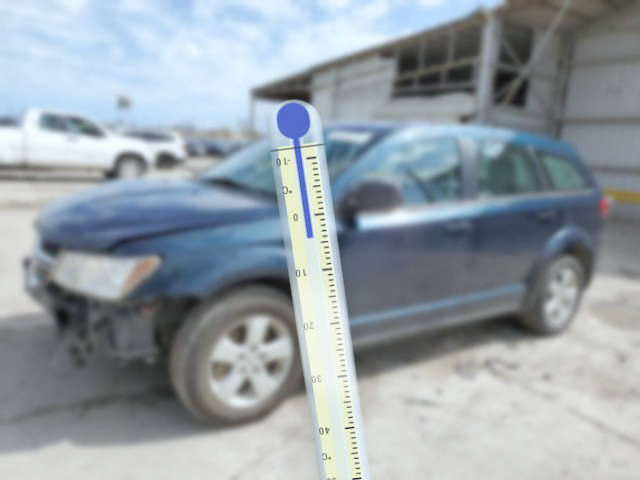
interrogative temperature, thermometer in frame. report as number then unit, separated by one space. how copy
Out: 4 °C
